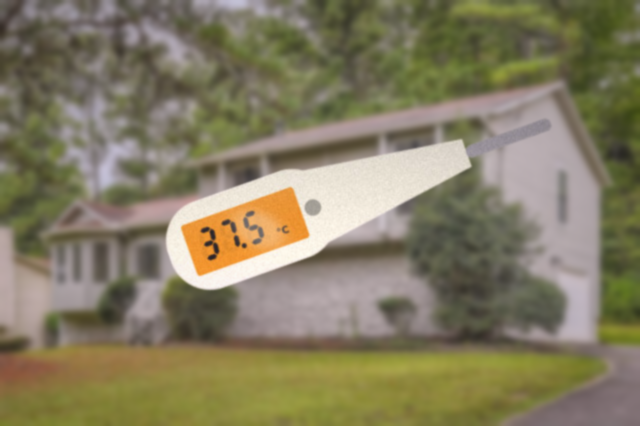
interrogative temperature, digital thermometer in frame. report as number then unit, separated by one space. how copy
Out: 37.5 °C
